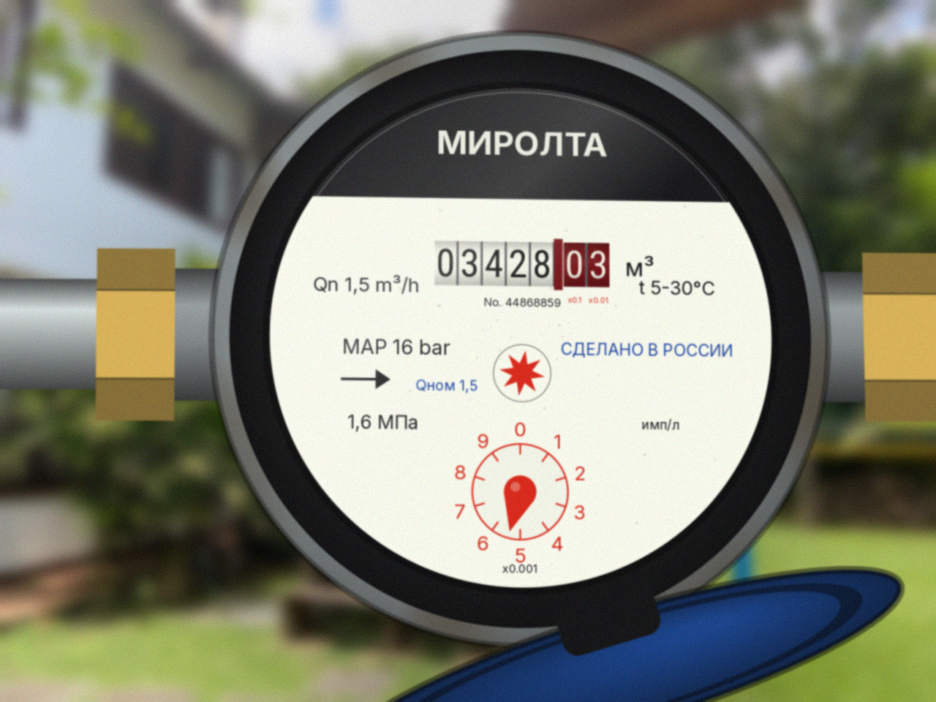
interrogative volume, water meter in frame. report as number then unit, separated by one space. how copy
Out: 3428.035 m³
